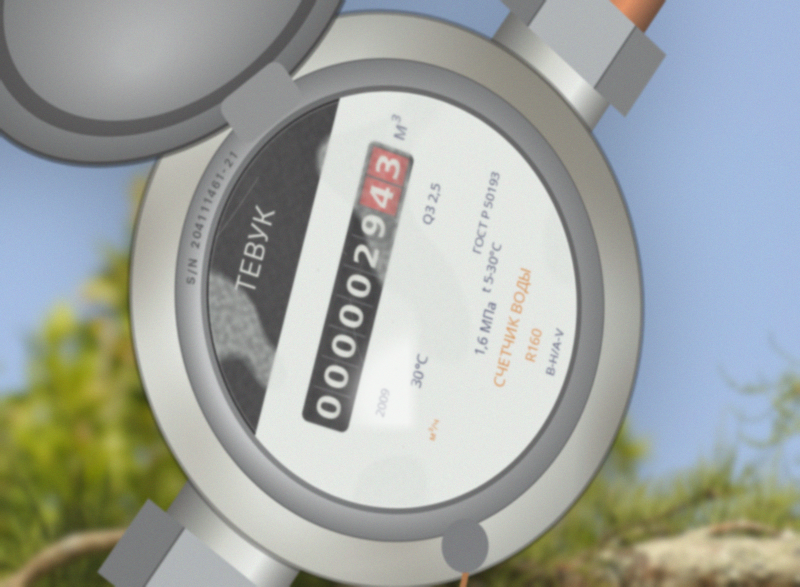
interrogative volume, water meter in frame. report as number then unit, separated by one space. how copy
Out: 29.43 m³
